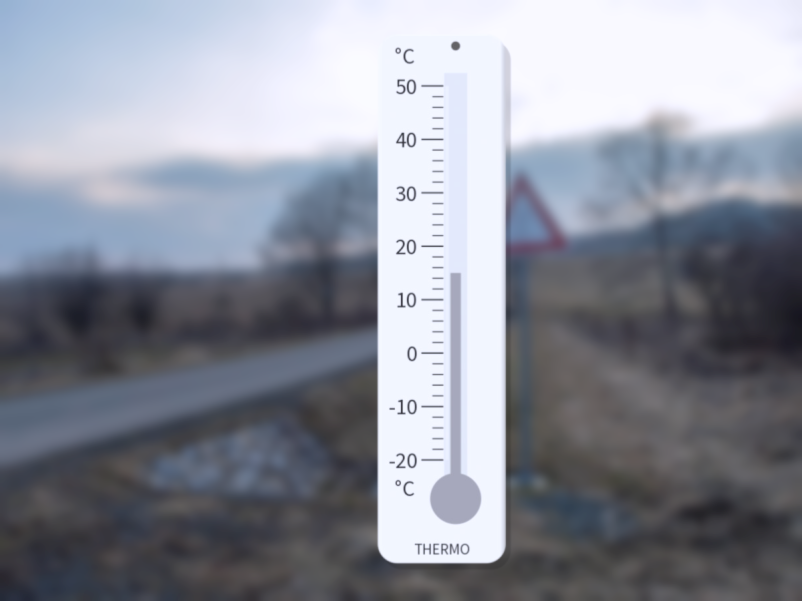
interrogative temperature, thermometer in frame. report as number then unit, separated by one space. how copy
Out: 15 °C
